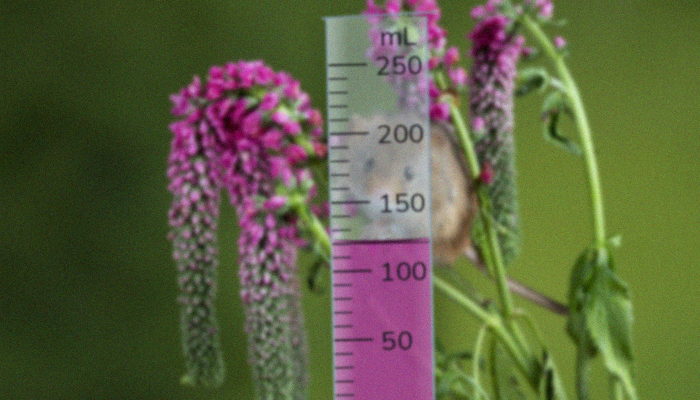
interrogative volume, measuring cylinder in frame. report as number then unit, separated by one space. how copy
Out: 120 mL
